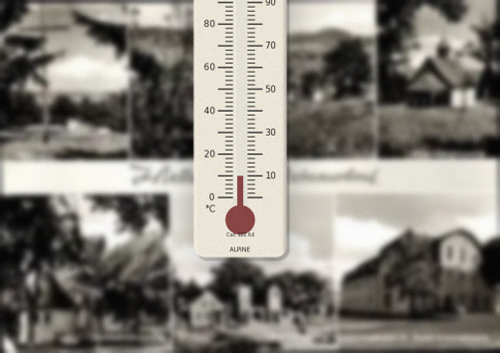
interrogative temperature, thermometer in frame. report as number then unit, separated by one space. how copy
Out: 10 °C
